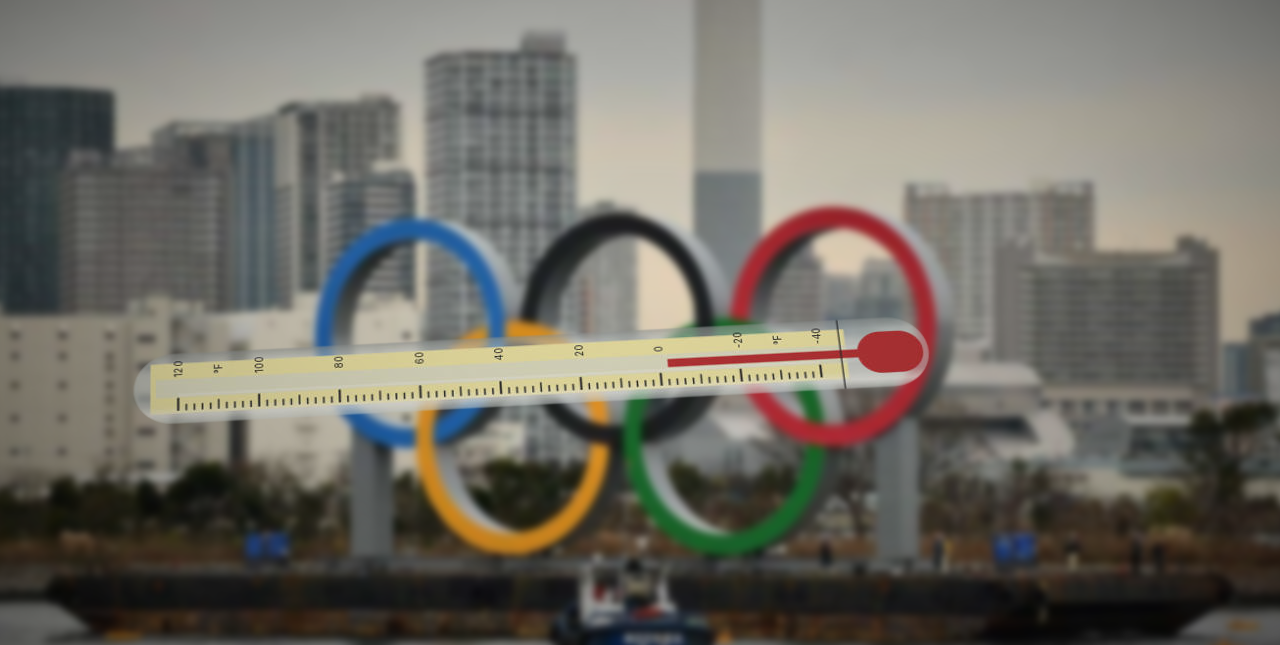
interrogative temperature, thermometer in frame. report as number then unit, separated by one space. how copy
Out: -2 °F
